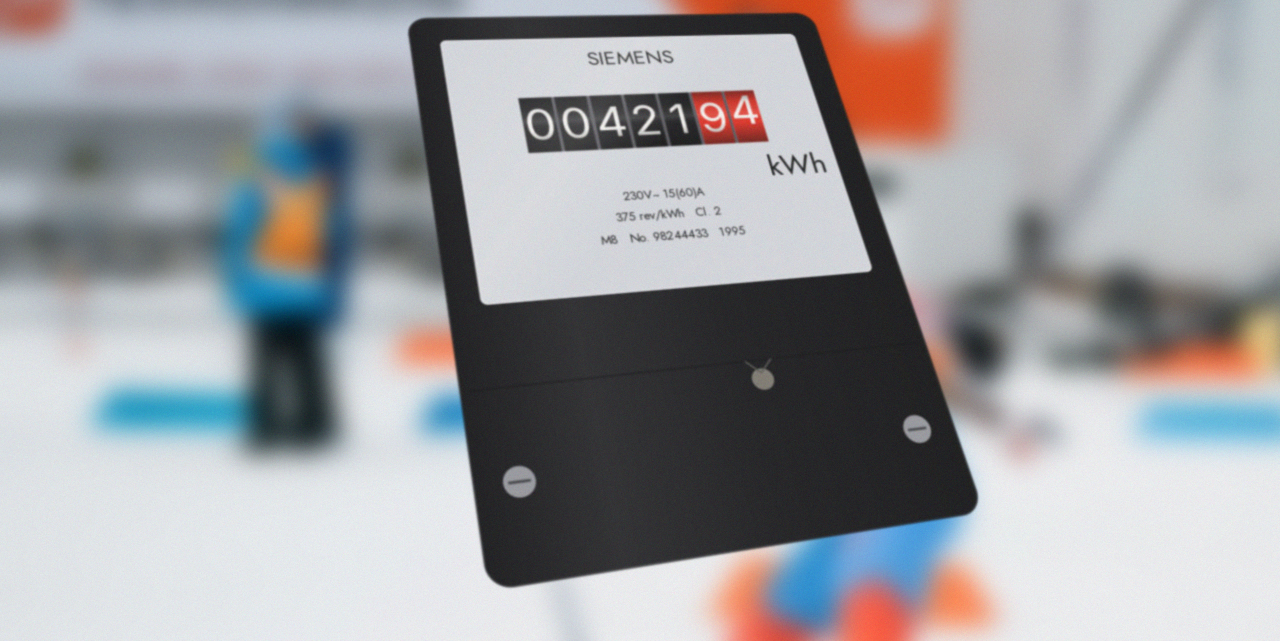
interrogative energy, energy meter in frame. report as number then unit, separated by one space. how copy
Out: 421.94 kWh
